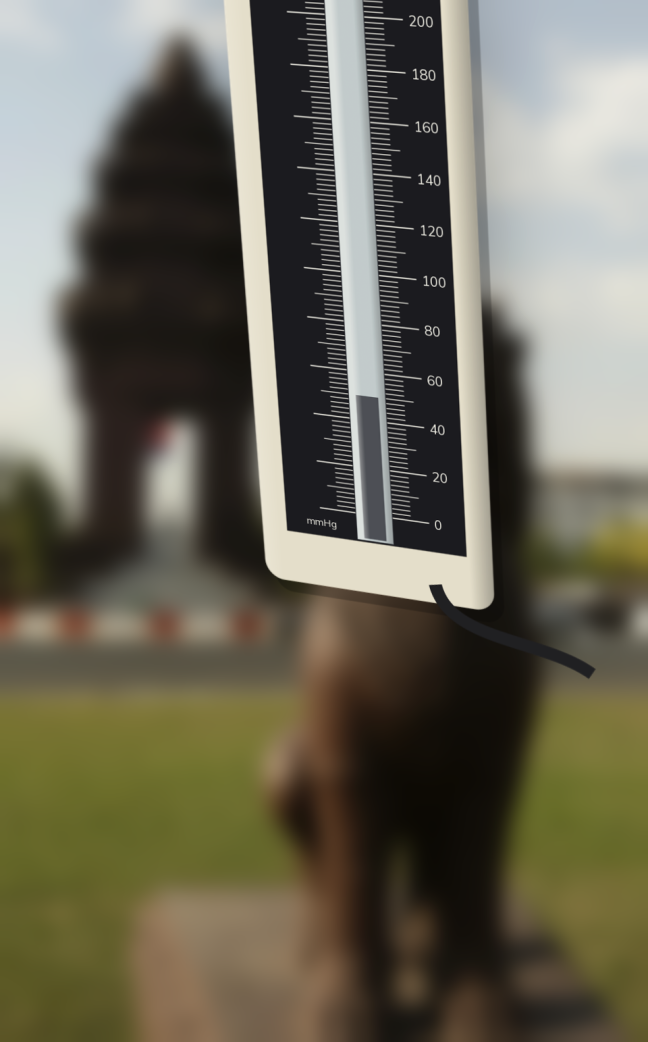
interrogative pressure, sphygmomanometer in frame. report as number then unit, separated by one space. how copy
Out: 50 mmHg
